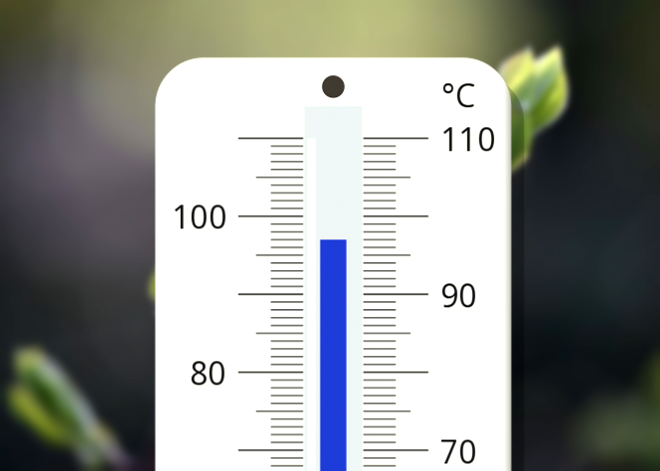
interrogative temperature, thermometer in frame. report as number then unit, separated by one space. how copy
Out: 97 °C
